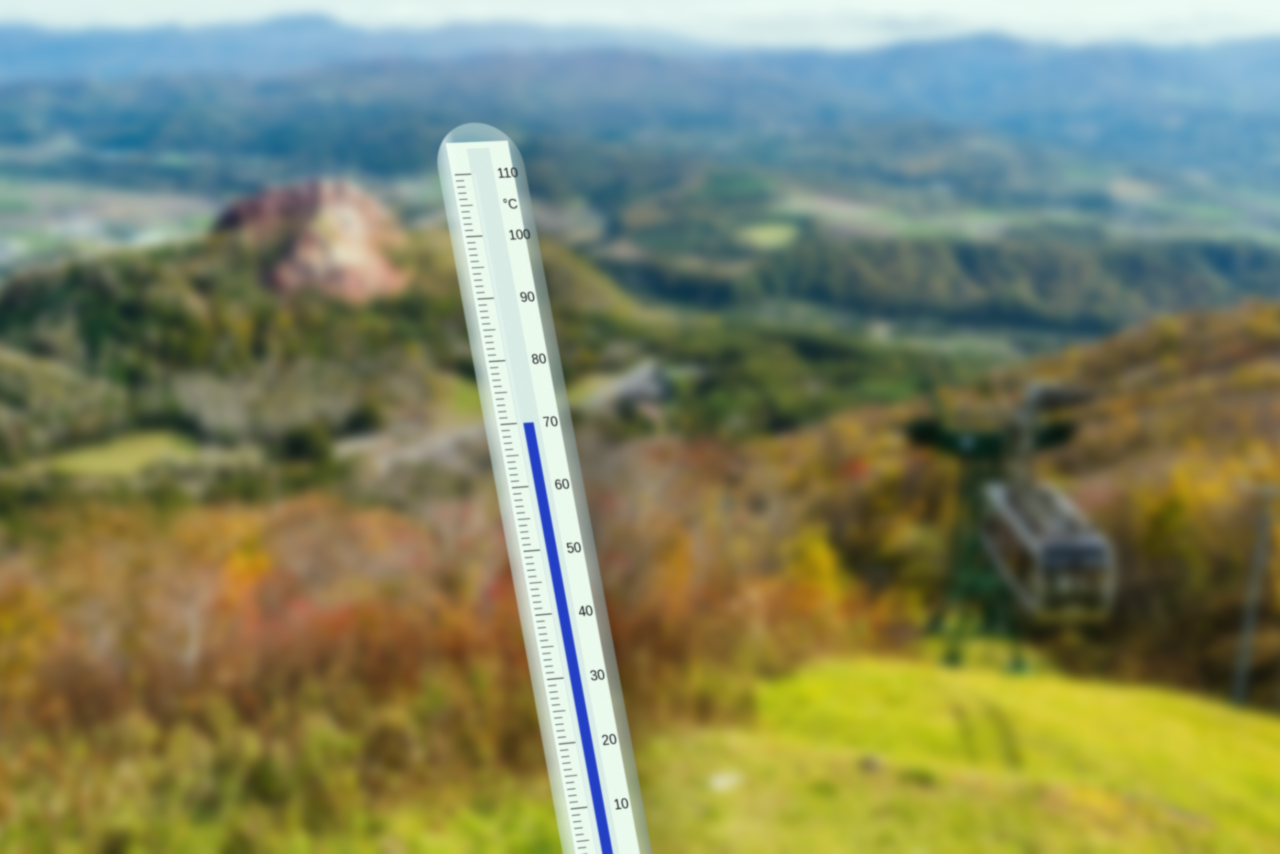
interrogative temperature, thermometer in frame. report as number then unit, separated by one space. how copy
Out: 70 °C
